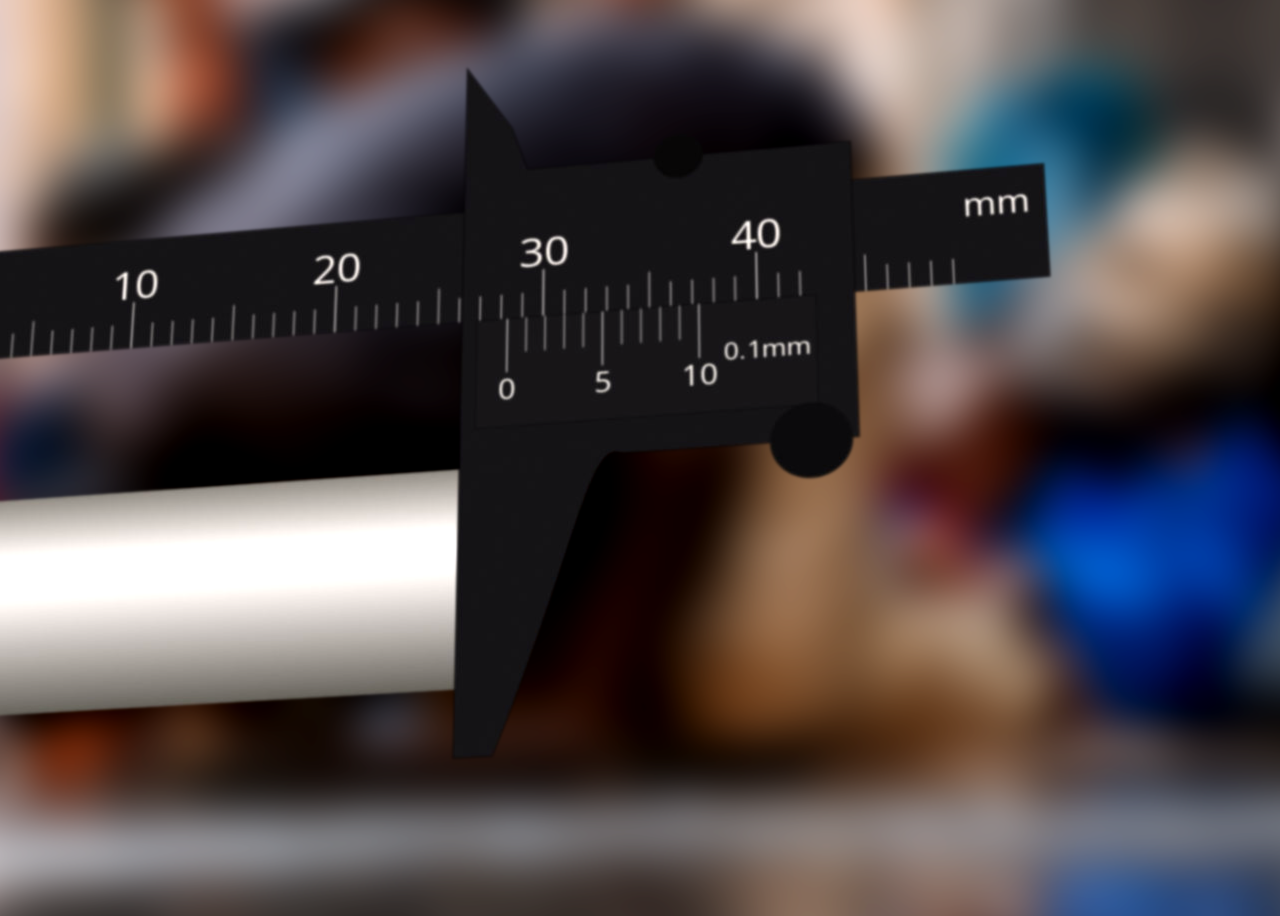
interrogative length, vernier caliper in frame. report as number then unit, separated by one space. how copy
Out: 28.3 mm
